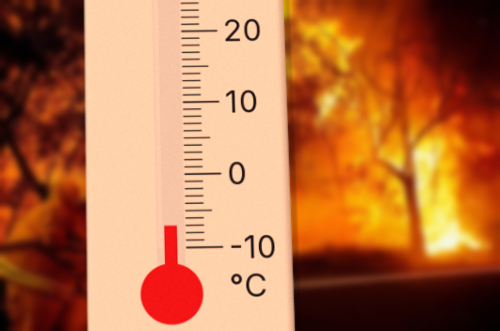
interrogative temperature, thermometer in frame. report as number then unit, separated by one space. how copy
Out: -7 °C
